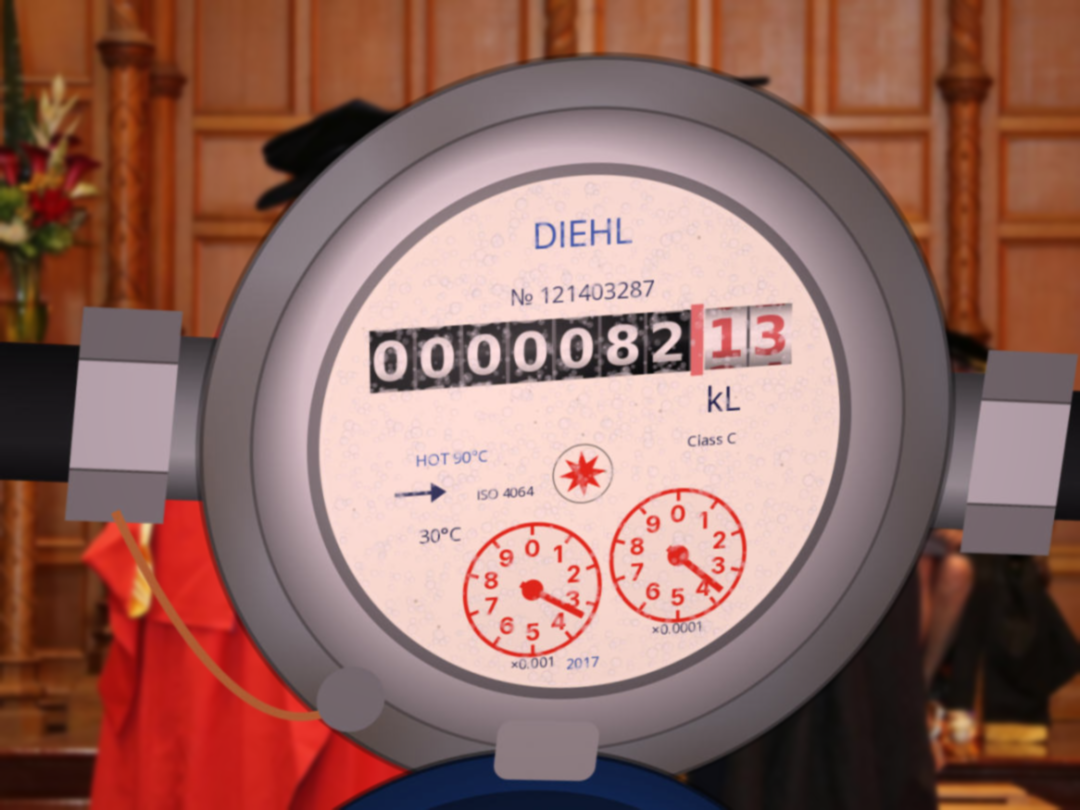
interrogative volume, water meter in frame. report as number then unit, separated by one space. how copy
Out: 82.1333 kL
